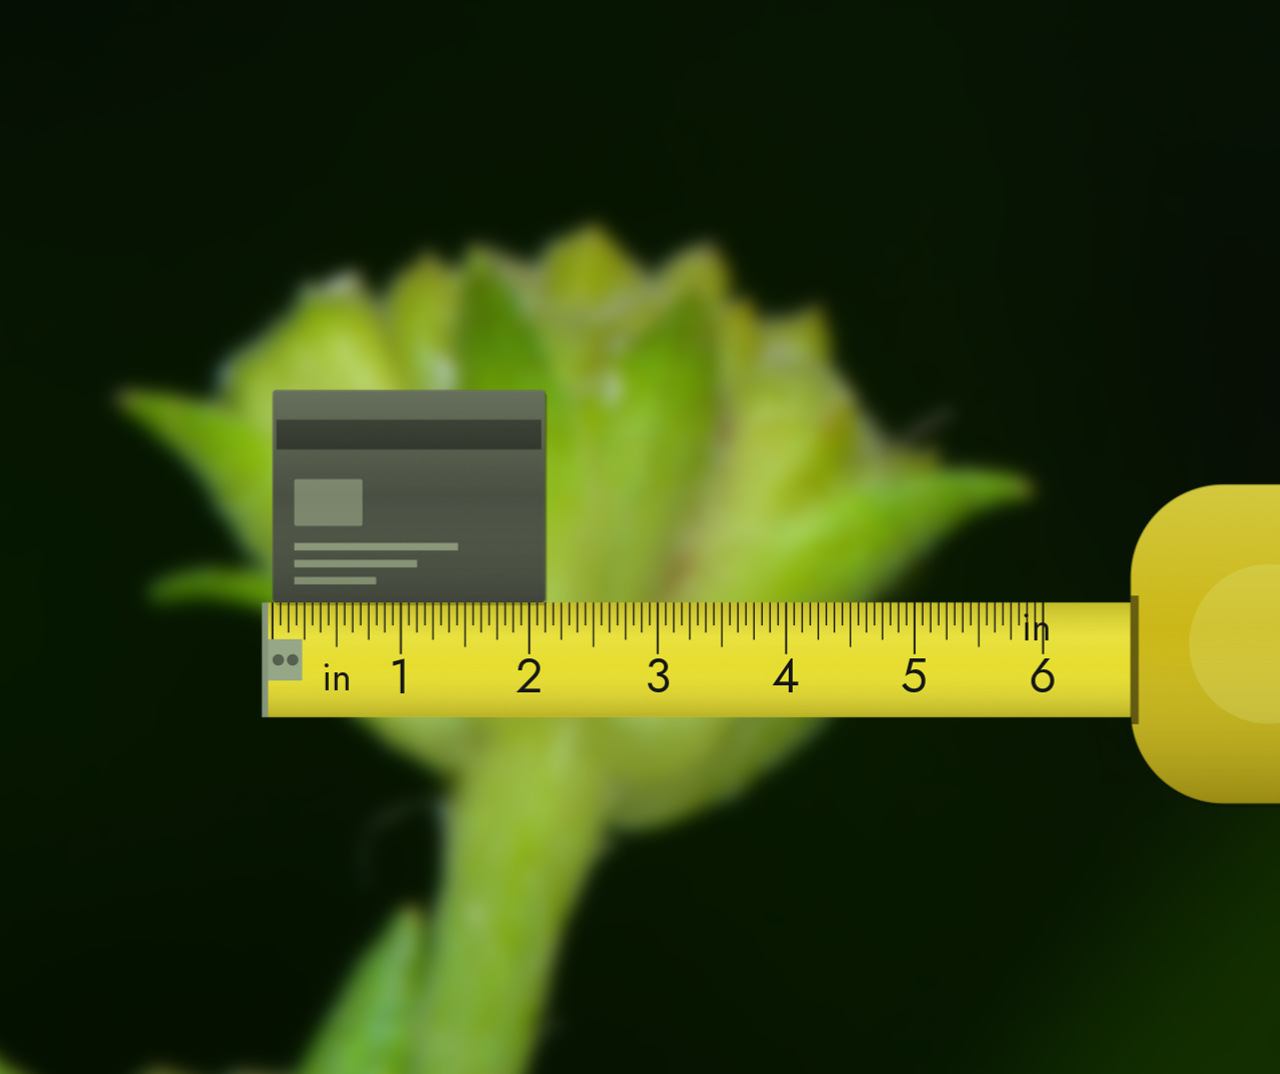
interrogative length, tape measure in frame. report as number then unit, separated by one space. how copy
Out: 2.125 in
